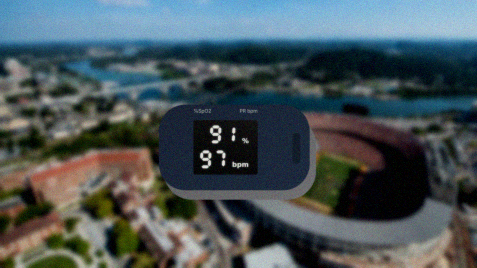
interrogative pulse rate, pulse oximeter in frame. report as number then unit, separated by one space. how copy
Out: 97 bpm
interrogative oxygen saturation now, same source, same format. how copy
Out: 91 %
